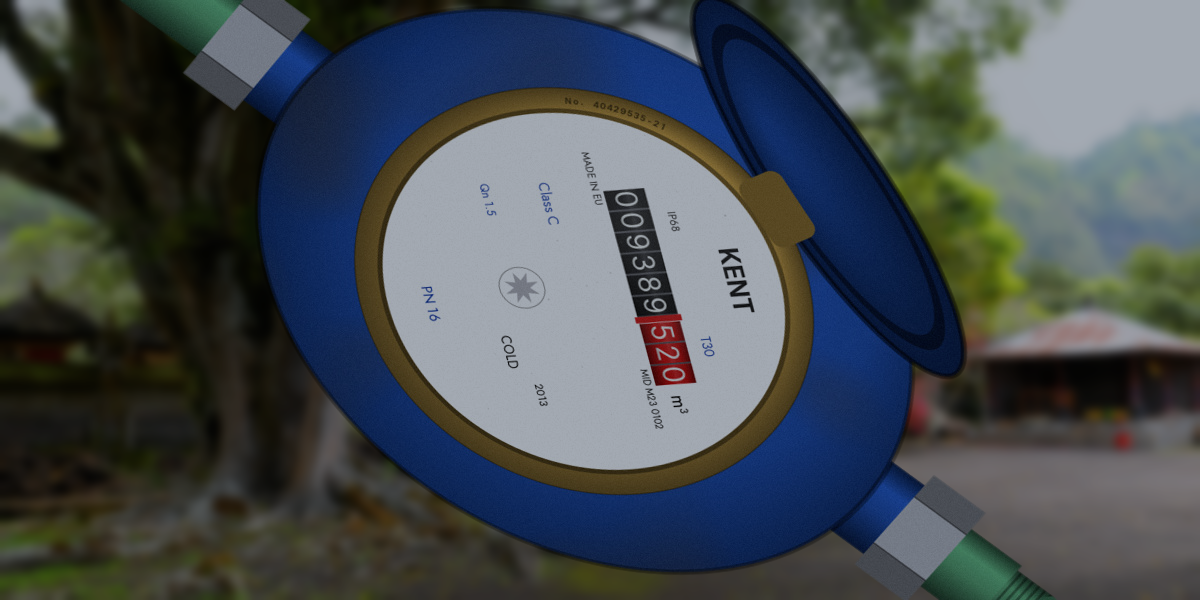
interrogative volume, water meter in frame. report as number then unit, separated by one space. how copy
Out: 9389.520 m³
